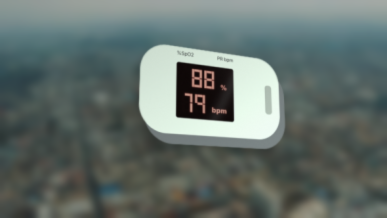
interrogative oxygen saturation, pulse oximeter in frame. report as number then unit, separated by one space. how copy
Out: 88 %
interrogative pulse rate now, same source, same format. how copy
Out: 79 bpm
